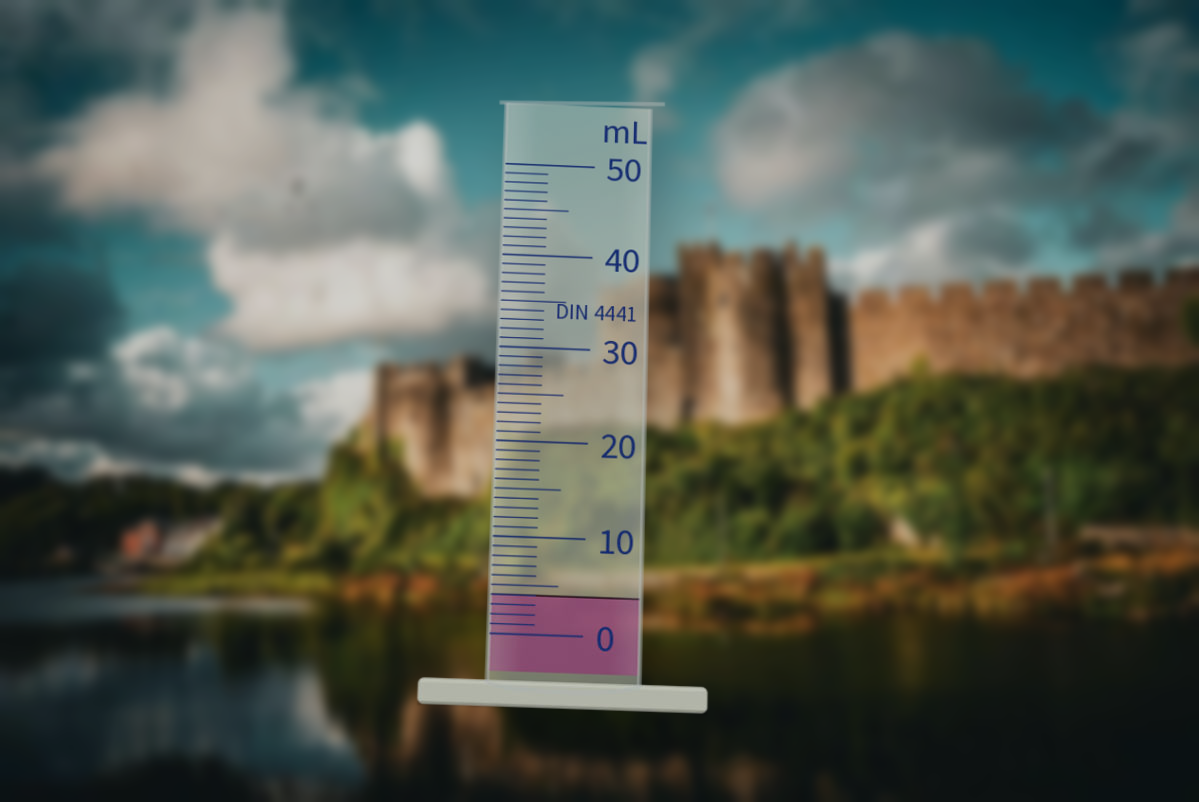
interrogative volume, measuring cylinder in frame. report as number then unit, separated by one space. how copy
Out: 4 mL
